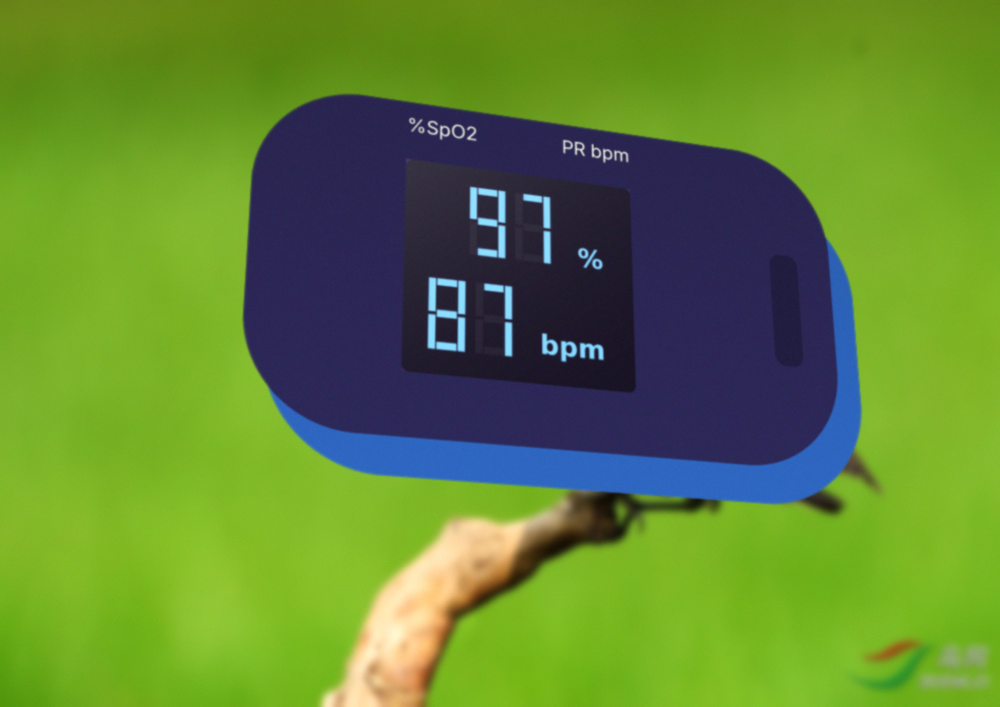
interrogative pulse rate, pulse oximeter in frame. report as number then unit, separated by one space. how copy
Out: 87 bpm
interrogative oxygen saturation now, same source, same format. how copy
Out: 97 %
